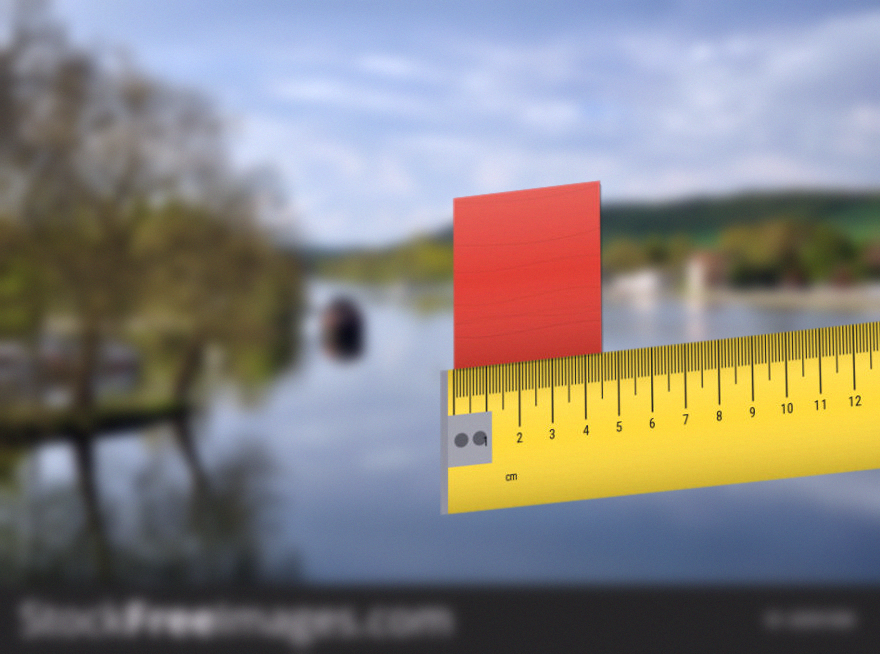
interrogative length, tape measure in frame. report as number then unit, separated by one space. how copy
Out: 4.5 cm
